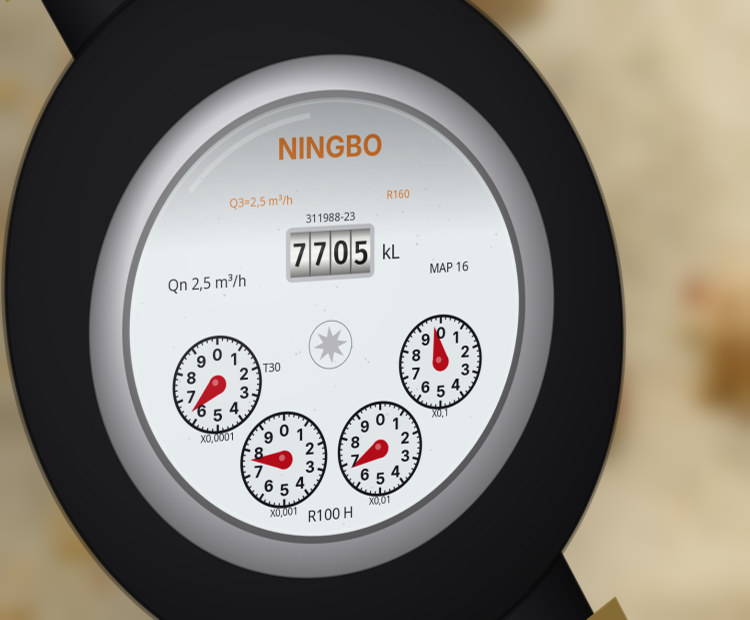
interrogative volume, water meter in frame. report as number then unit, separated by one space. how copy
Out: 7704.9676 kL
